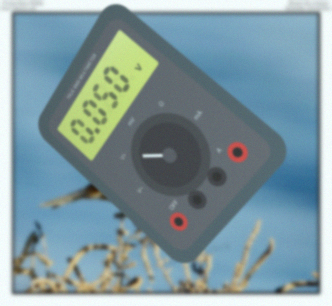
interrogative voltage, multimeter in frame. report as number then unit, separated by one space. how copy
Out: 0.050 V
